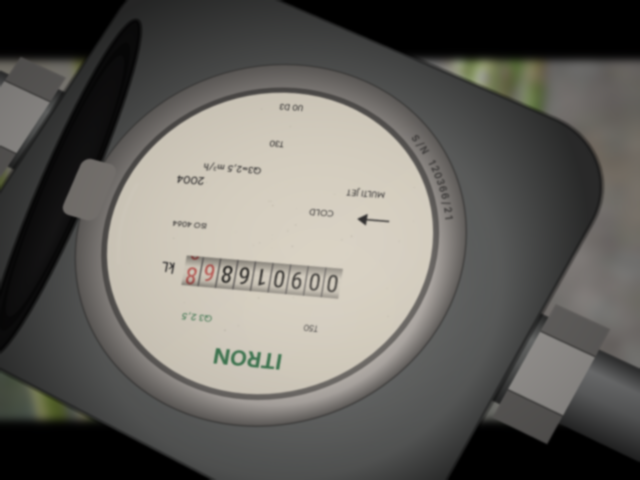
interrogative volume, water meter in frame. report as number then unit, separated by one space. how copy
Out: 90168.68 kL
